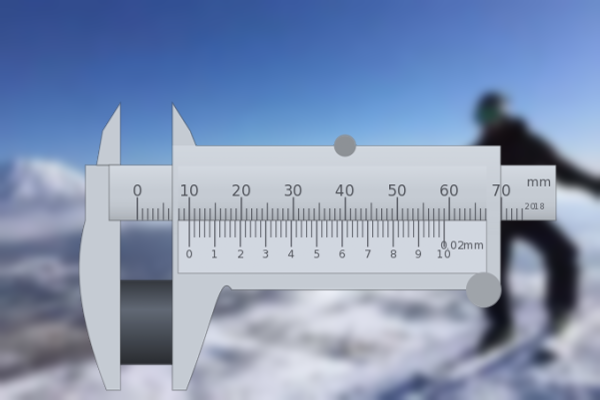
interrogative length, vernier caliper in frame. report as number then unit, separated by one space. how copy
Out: 10.0 mm
